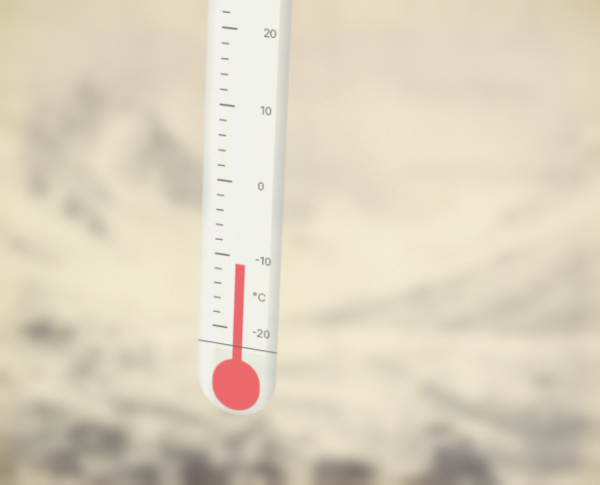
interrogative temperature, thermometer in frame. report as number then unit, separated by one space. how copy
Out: -11 °C
